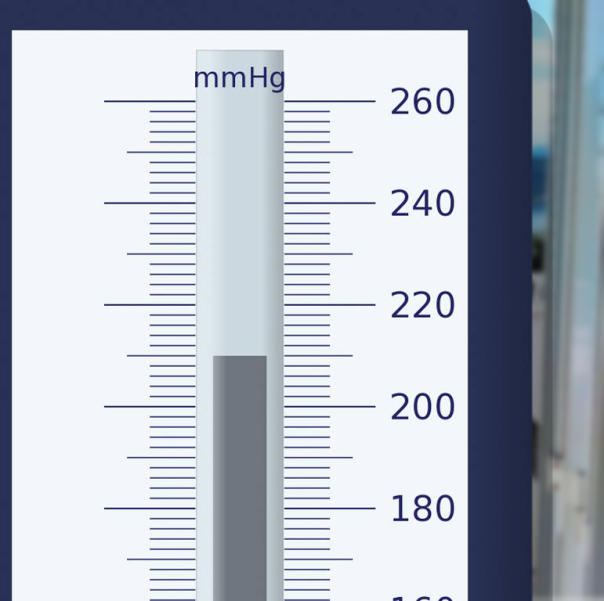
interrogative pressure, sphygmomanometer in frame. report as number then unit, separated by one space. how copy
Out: 210 mmHg
